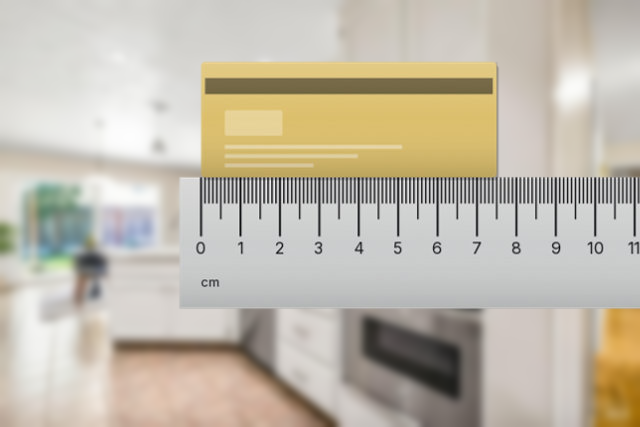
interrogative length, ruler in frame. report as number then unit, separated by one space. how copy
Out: 7.5 cm
